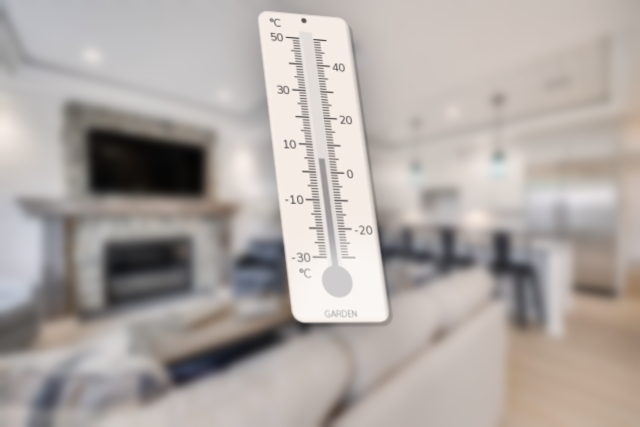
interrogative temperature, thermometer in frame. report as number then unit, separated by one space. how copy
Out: 5 °C
